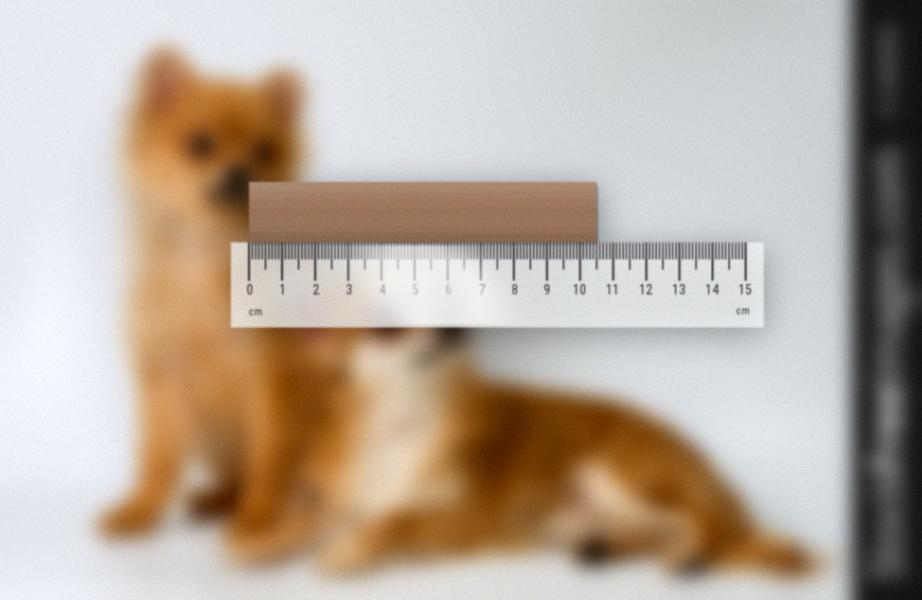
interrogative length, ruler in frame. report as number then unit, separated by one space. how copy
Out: 10.5 cm
